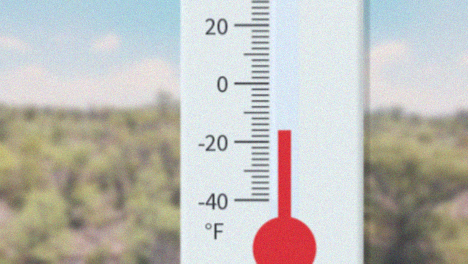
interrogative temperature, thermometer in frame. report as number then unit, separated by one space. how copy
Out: -16 °F
